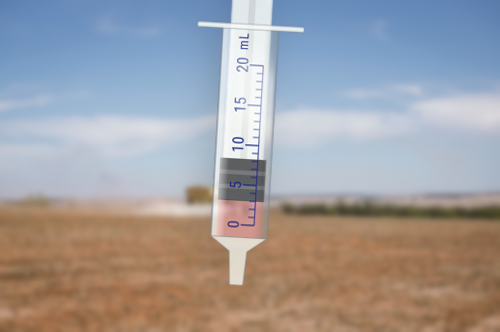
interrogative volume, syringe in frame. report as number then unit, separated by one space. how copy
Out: 3 mL
